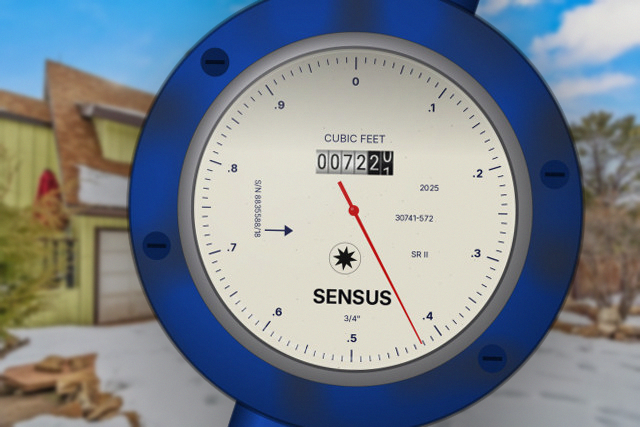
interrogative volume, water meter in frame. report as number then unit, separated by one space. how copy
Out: 7220.42 ft³
